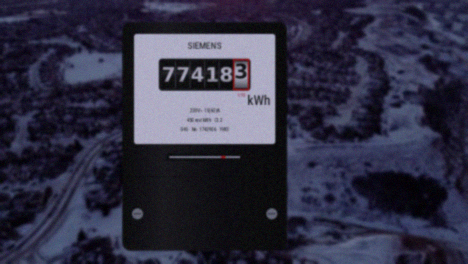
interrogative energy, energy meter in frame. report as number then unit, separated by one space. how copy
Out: 77418.3 kWh
